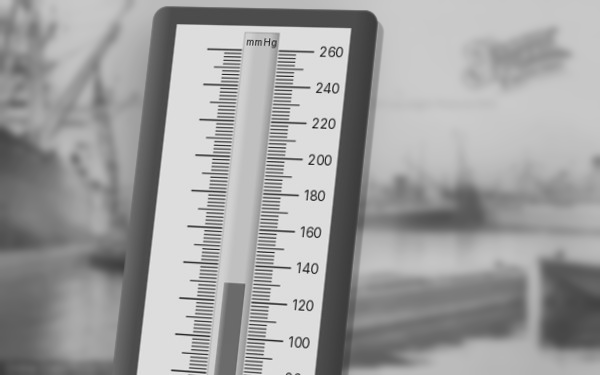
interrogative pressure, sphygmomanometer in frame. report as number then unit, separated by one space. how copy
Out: 130 mmHg
